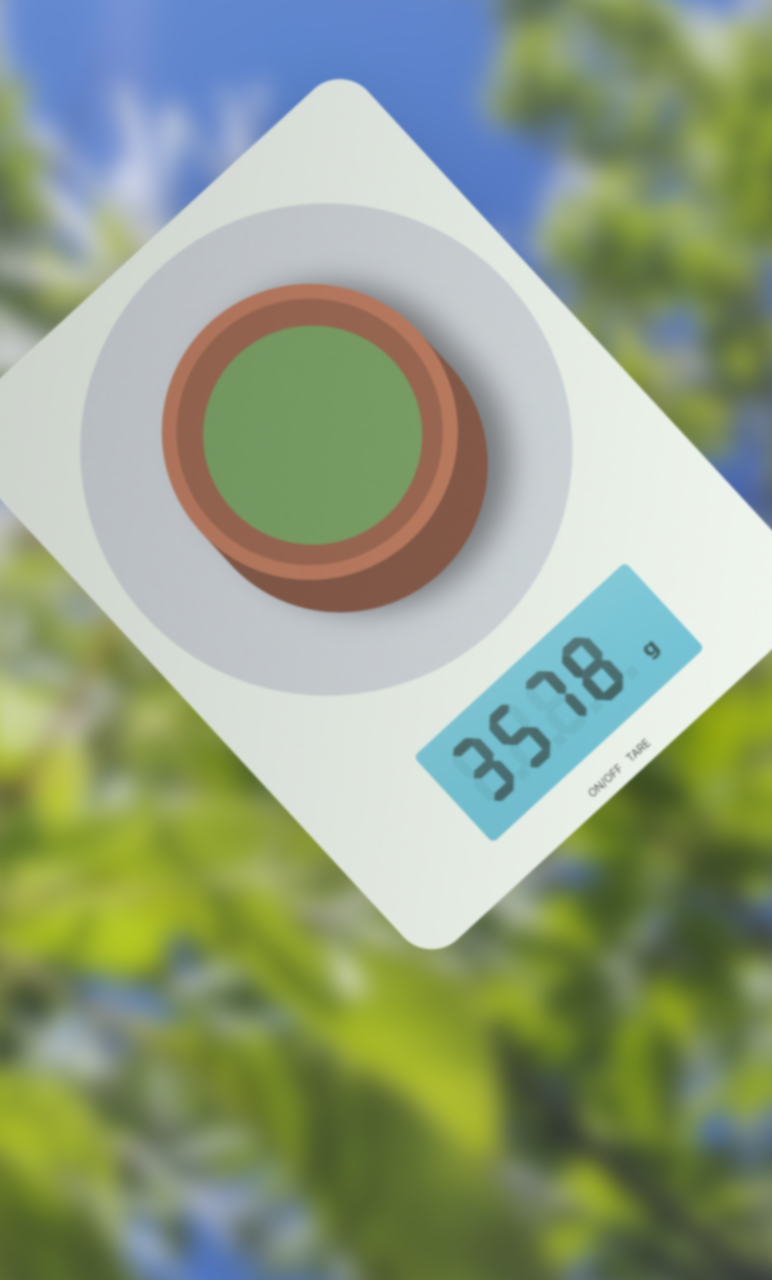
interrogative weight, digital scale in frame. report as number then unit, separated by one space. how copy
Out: 3578 g
